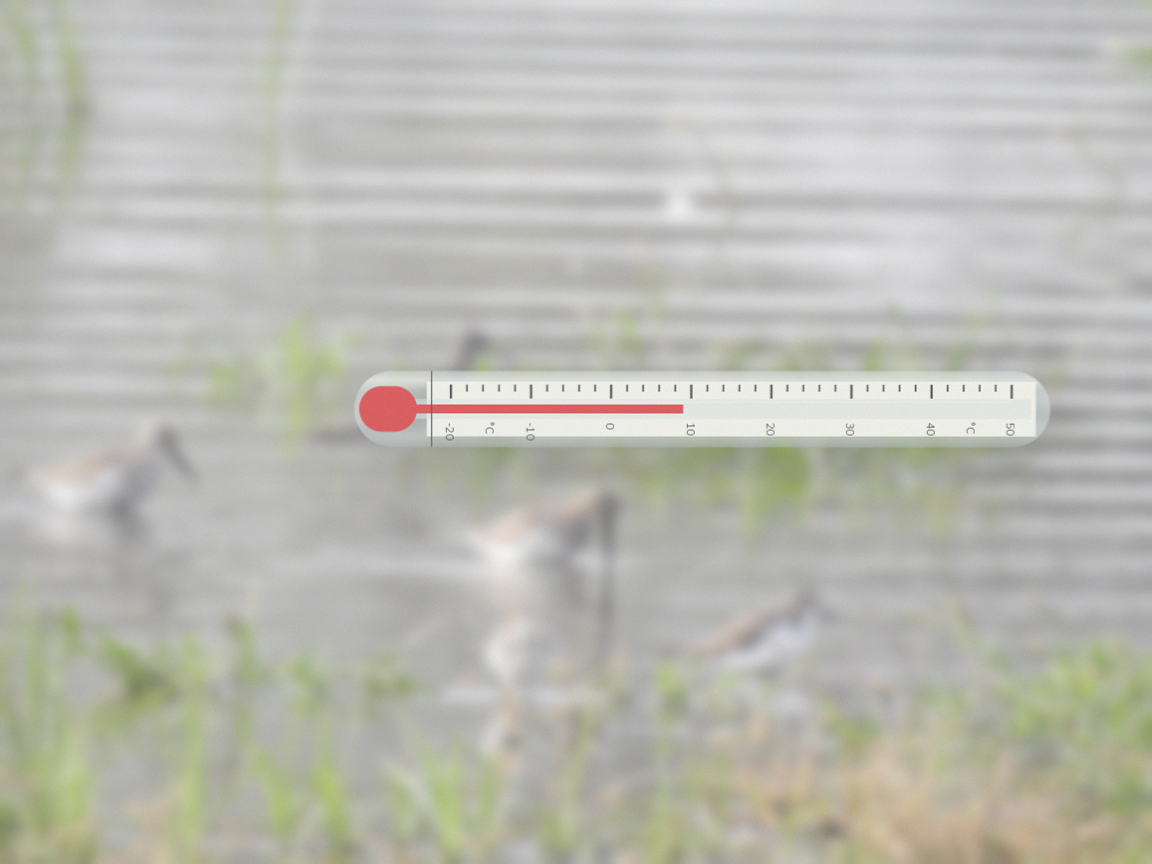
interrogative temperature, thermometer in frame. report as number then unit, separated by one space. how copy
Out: 9 °C
